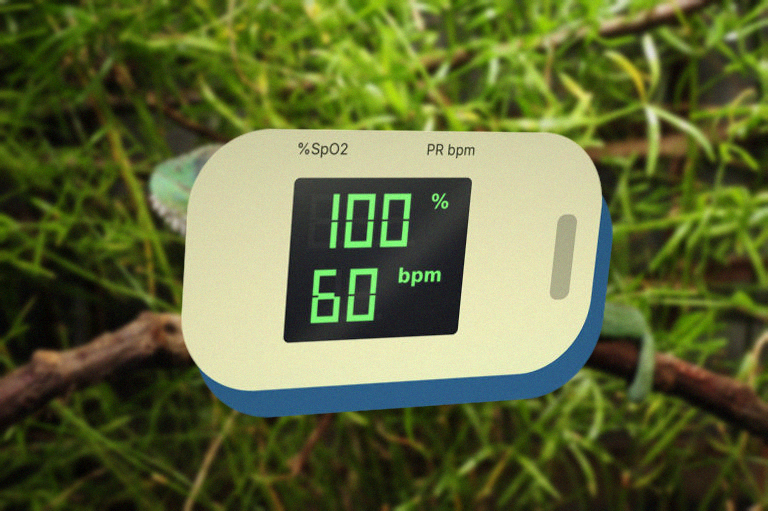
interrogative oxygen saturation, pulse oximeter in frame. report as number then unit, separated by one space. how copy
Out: 100 %
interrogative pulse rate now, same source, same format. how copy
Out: 60 bpm
